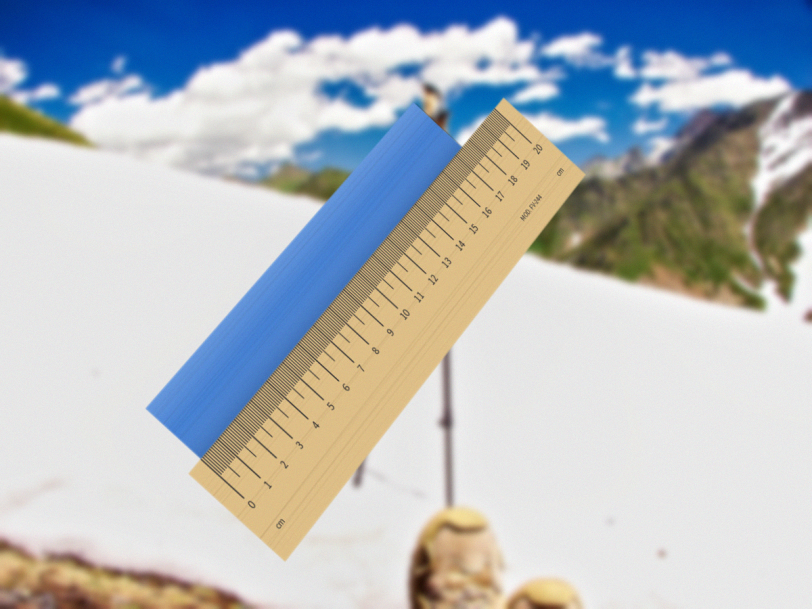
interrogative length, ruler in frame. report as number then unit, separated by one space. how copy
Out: 17.5 cm
